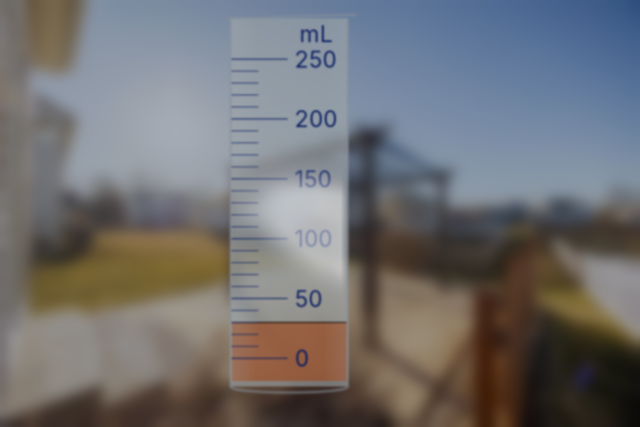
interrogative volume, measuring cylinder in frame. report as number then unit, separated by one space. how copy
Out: 30 mL
